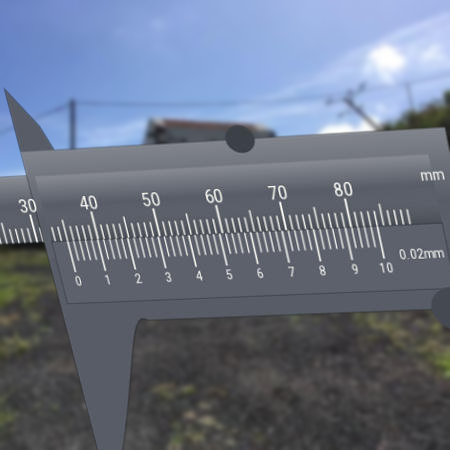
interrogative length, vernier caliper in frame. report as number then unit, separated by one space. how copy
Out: 35.0 mm
